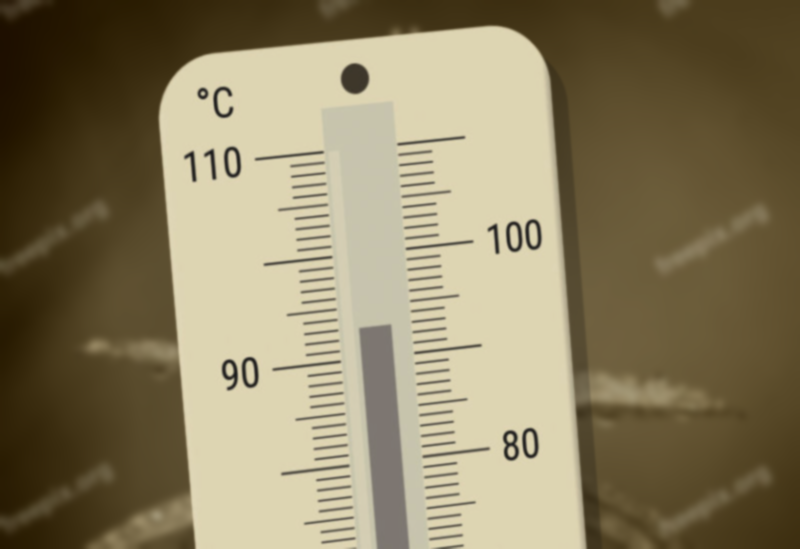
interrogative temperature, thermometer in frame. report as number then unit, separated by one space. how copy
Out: 93 °C
